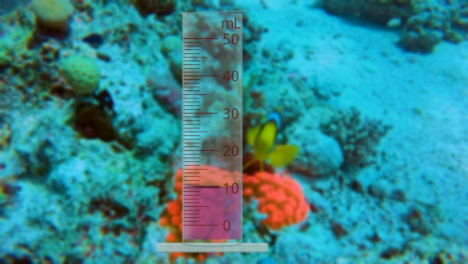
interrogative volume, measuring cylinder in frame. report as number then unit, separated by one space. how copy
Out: 10 mL
